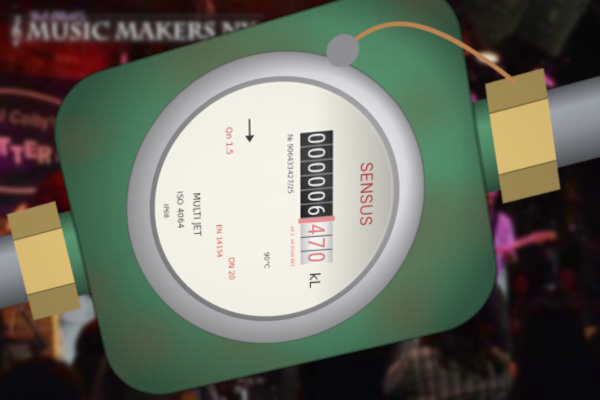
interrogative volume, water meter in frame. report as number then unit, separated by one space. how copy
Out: 6.470 kL
